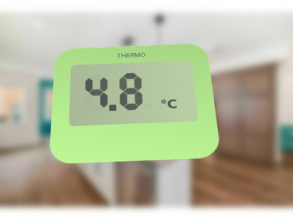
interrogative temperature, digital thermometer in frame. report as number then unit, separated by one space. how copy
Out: 4.8 °C
